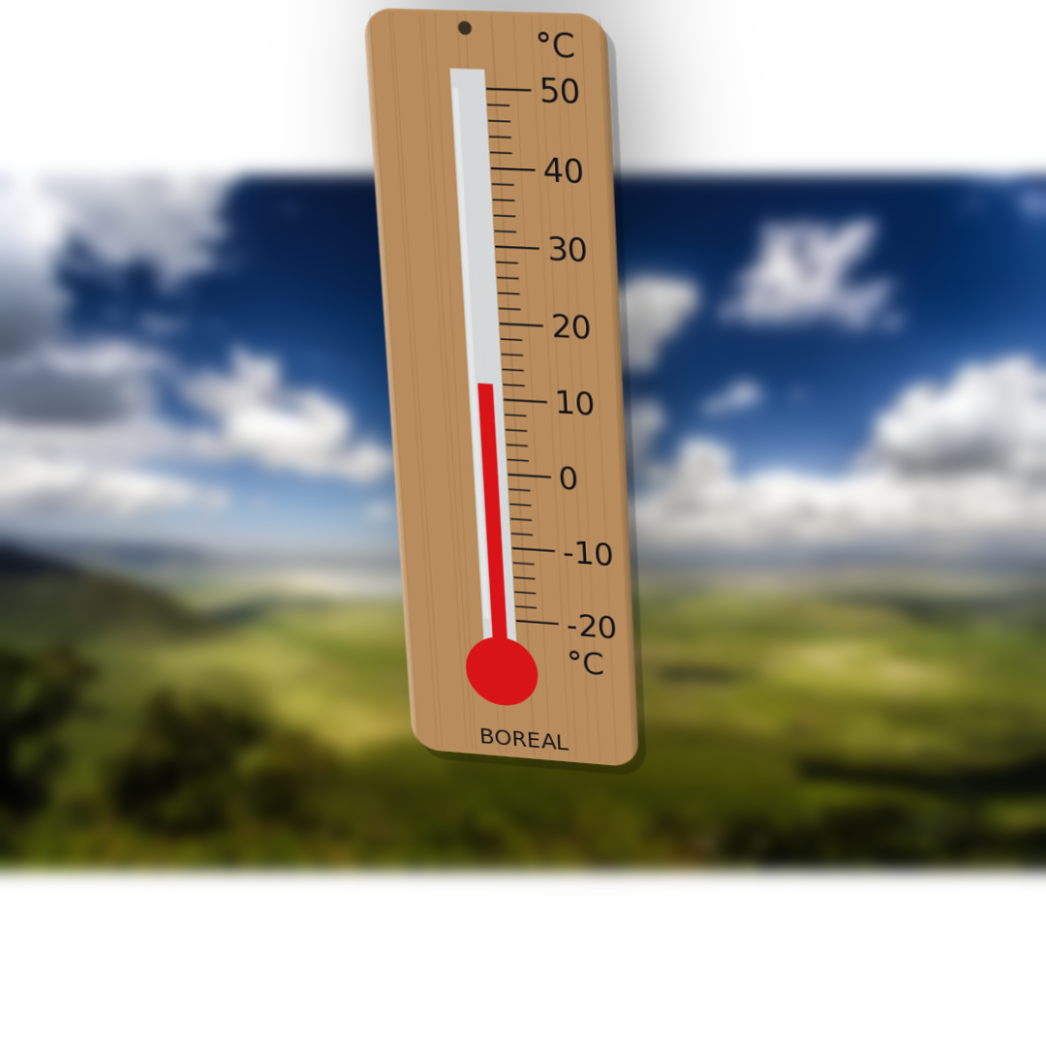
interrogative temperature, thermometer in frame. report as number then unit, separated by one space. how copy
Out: 12 °C
